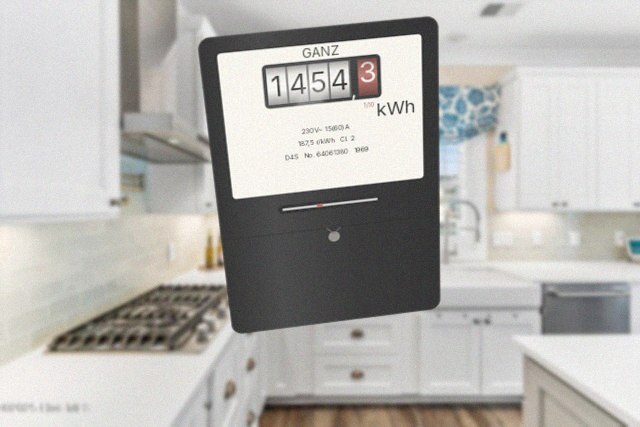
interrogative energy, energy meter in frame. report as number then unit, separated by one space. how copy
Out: 1454.3 kWh
